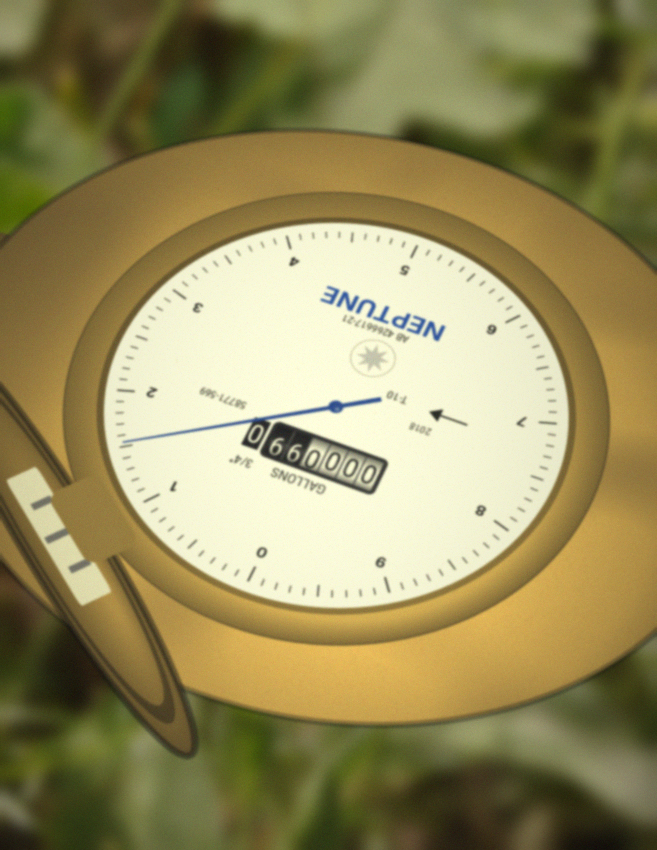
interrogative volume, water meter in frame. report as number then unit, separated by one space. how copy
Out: 991.5 gal
